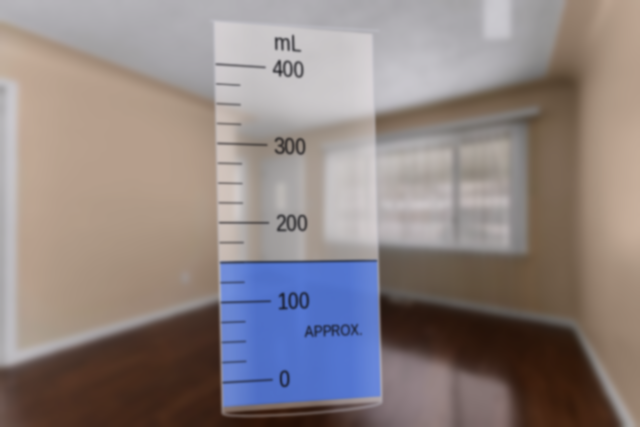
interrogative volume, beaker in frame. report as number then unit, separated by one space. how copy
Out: 150 mL
